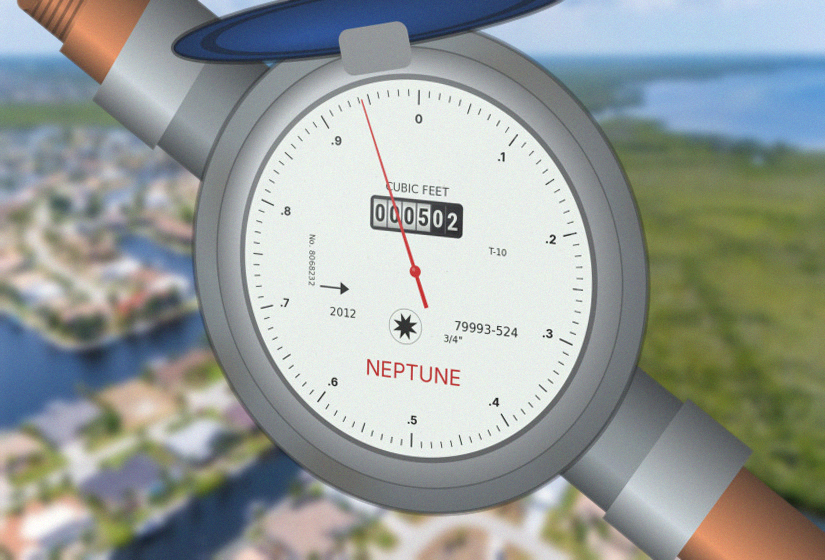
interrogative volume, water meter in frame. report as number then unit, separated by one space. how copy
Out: 501.94 ft³
